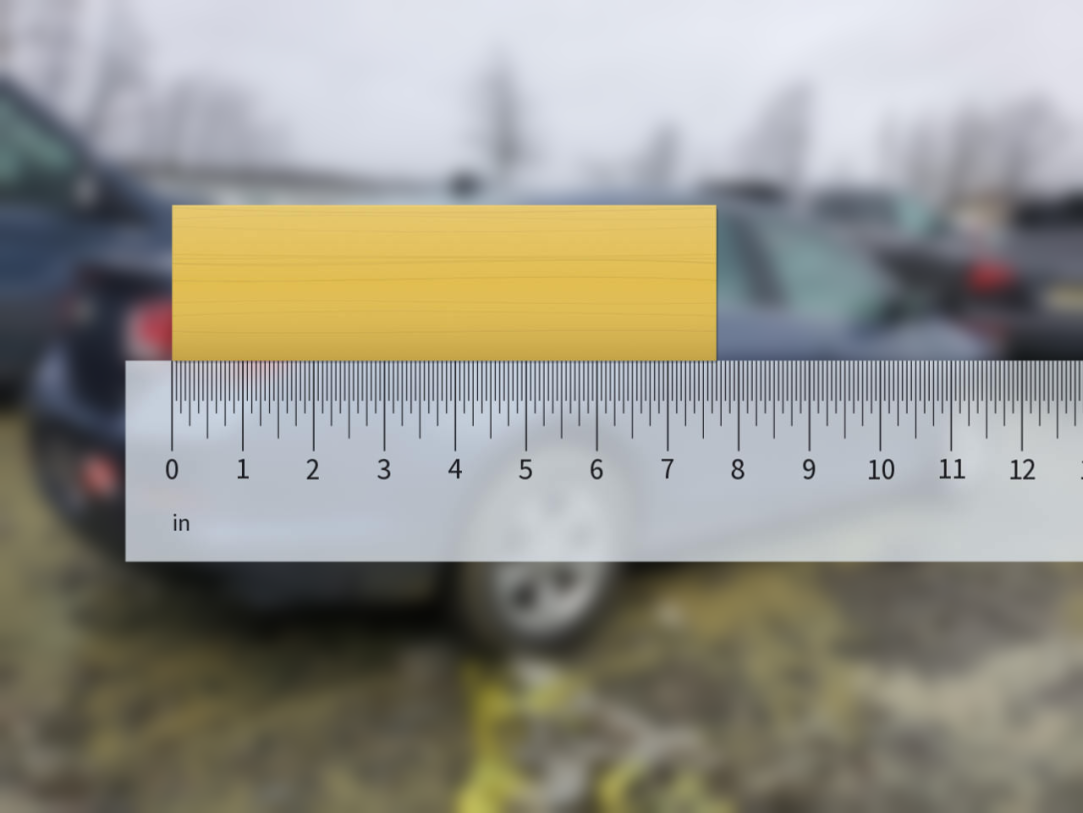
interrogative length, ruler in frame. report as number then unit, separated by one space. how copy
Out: 7.6875 in
